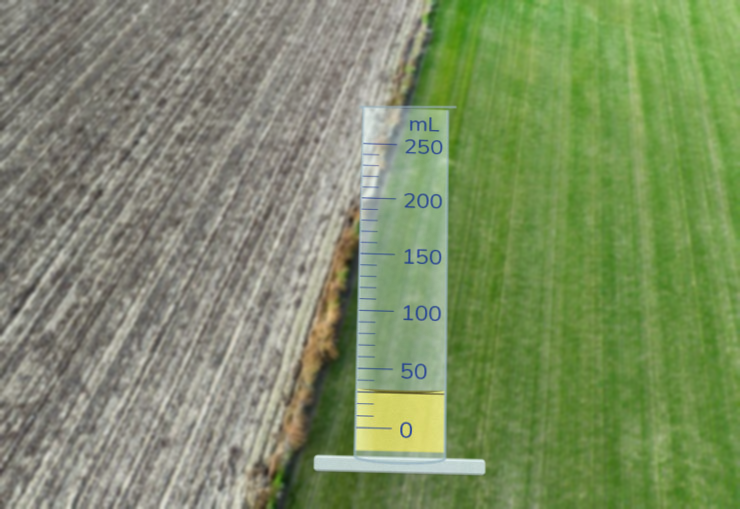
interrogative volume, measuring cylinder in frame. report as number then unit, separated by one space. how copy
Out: 30 mL
